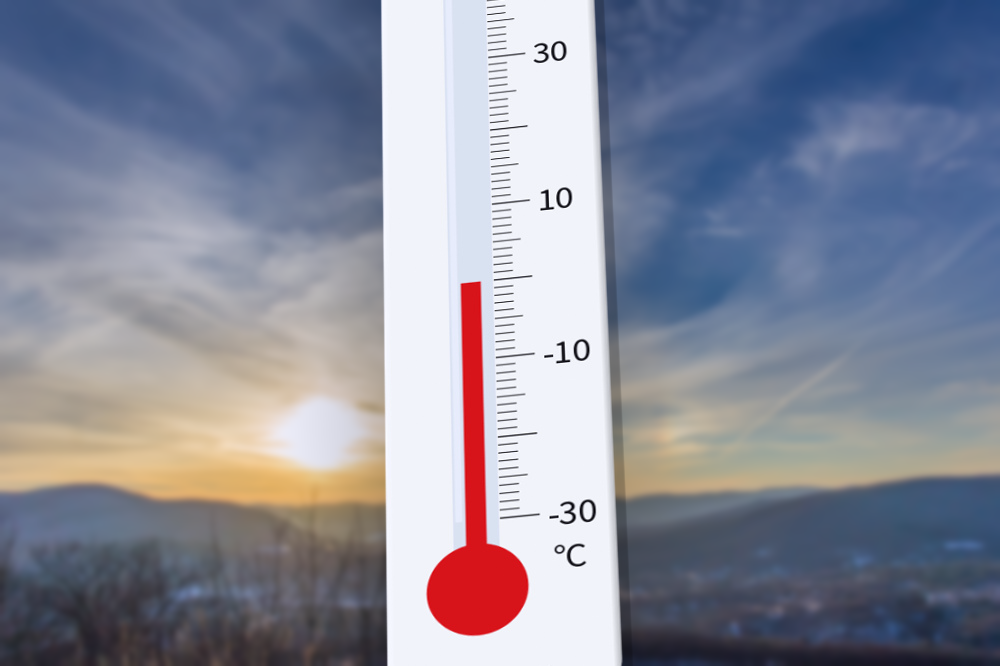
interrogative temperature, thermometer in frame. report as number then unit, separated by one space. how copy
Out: 0 °C
